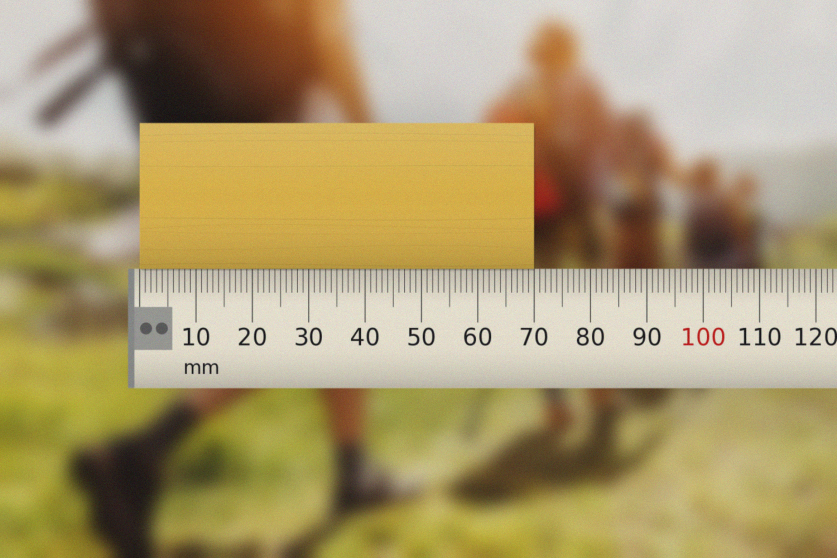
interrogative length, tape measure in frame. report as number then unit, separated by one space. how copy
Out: 70 mm
